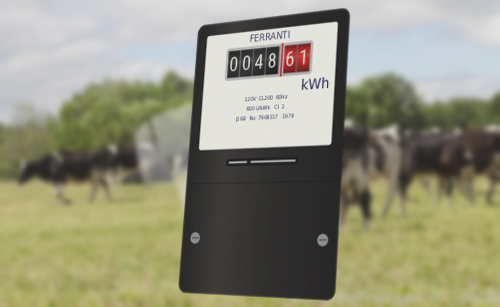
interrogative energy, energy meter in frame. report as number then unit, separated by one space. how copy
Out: 48.61 kWh
